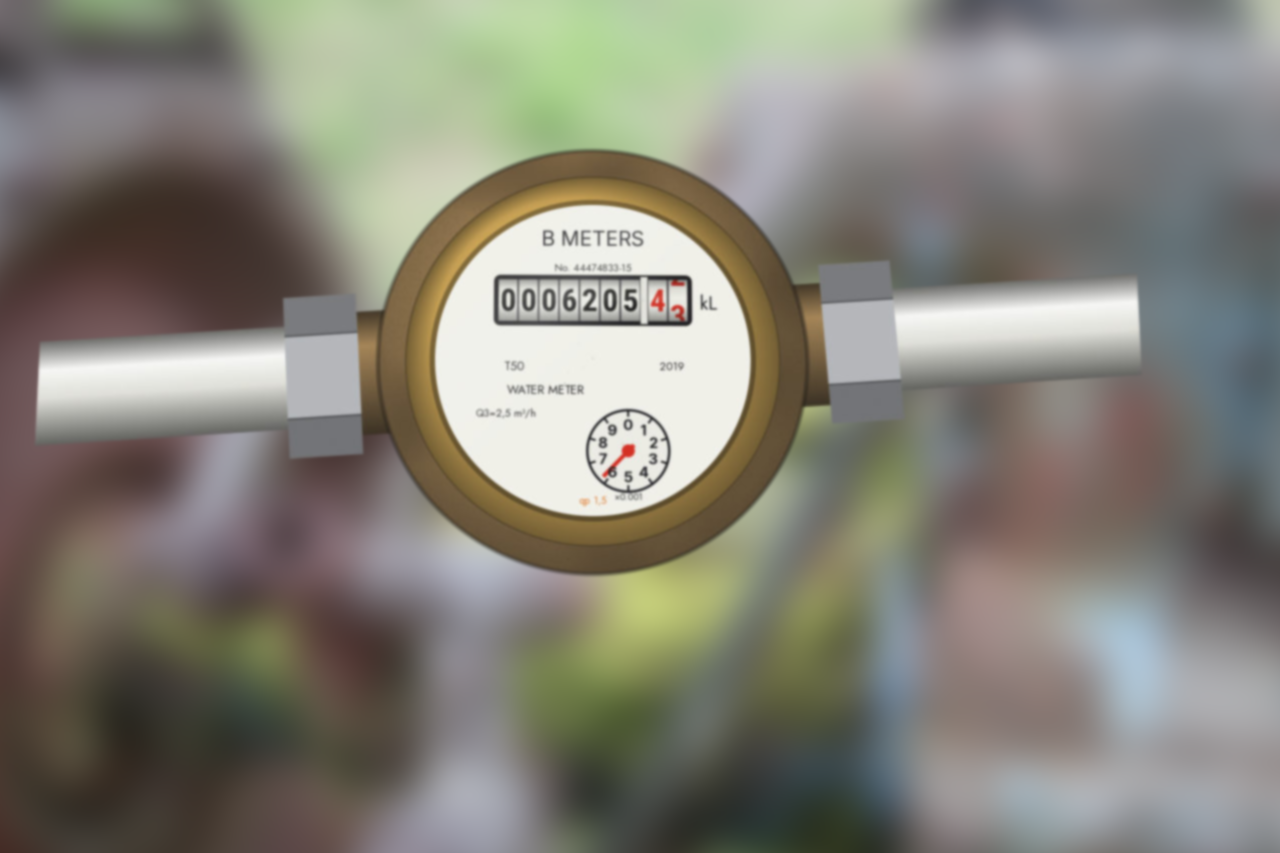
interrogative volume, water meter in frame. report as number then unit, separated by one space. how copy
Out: 6205.426 kL
